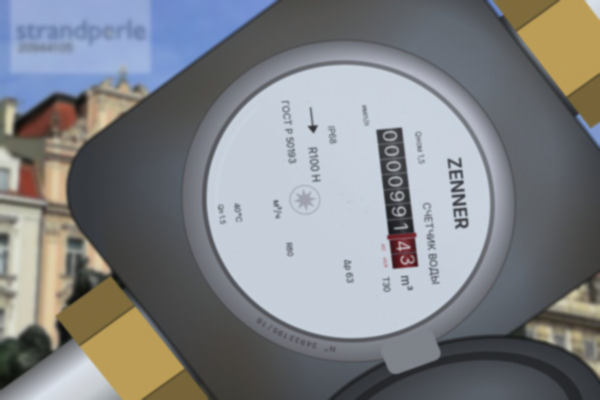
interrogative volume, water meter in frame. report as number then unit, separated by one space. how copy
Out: 991.43 m³
